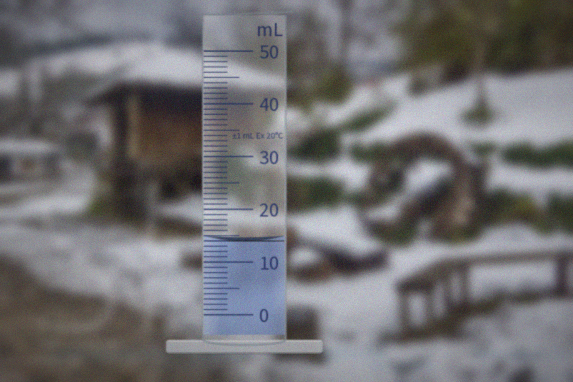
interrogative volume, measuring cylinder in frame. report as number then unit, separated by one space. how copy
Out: 14 mL
